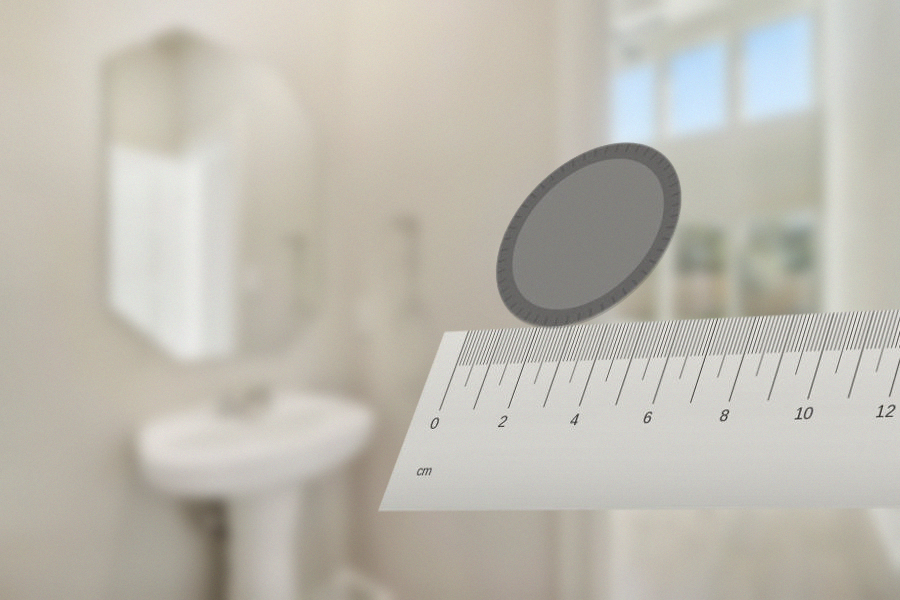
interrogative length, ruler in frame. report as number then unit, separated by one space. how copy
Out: 5 cm
